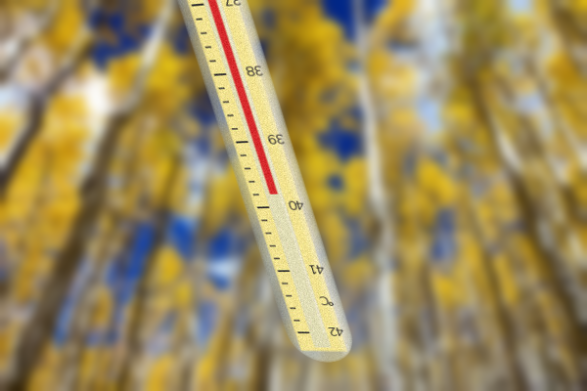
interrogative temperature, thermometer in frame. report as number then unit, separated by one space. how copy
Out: 39.8 °C
